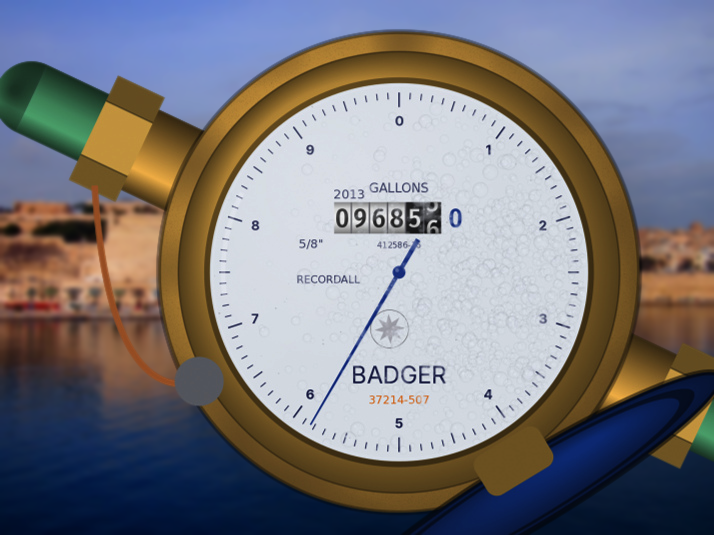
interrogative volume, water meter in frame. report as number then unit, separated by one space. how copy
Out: 968555.8 gal
